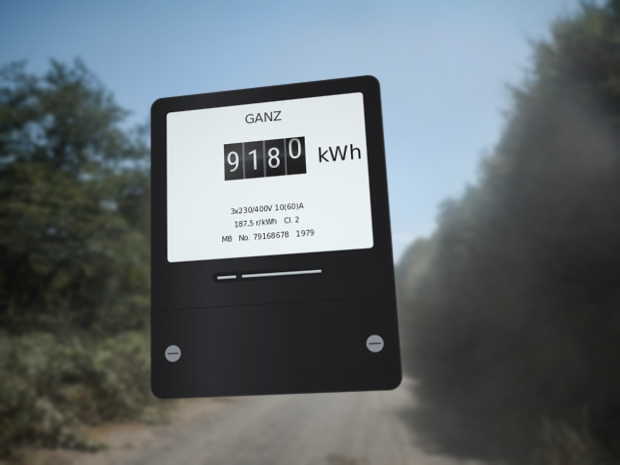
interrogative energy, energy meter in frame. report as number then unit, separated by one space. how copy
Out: 9180 kWh
